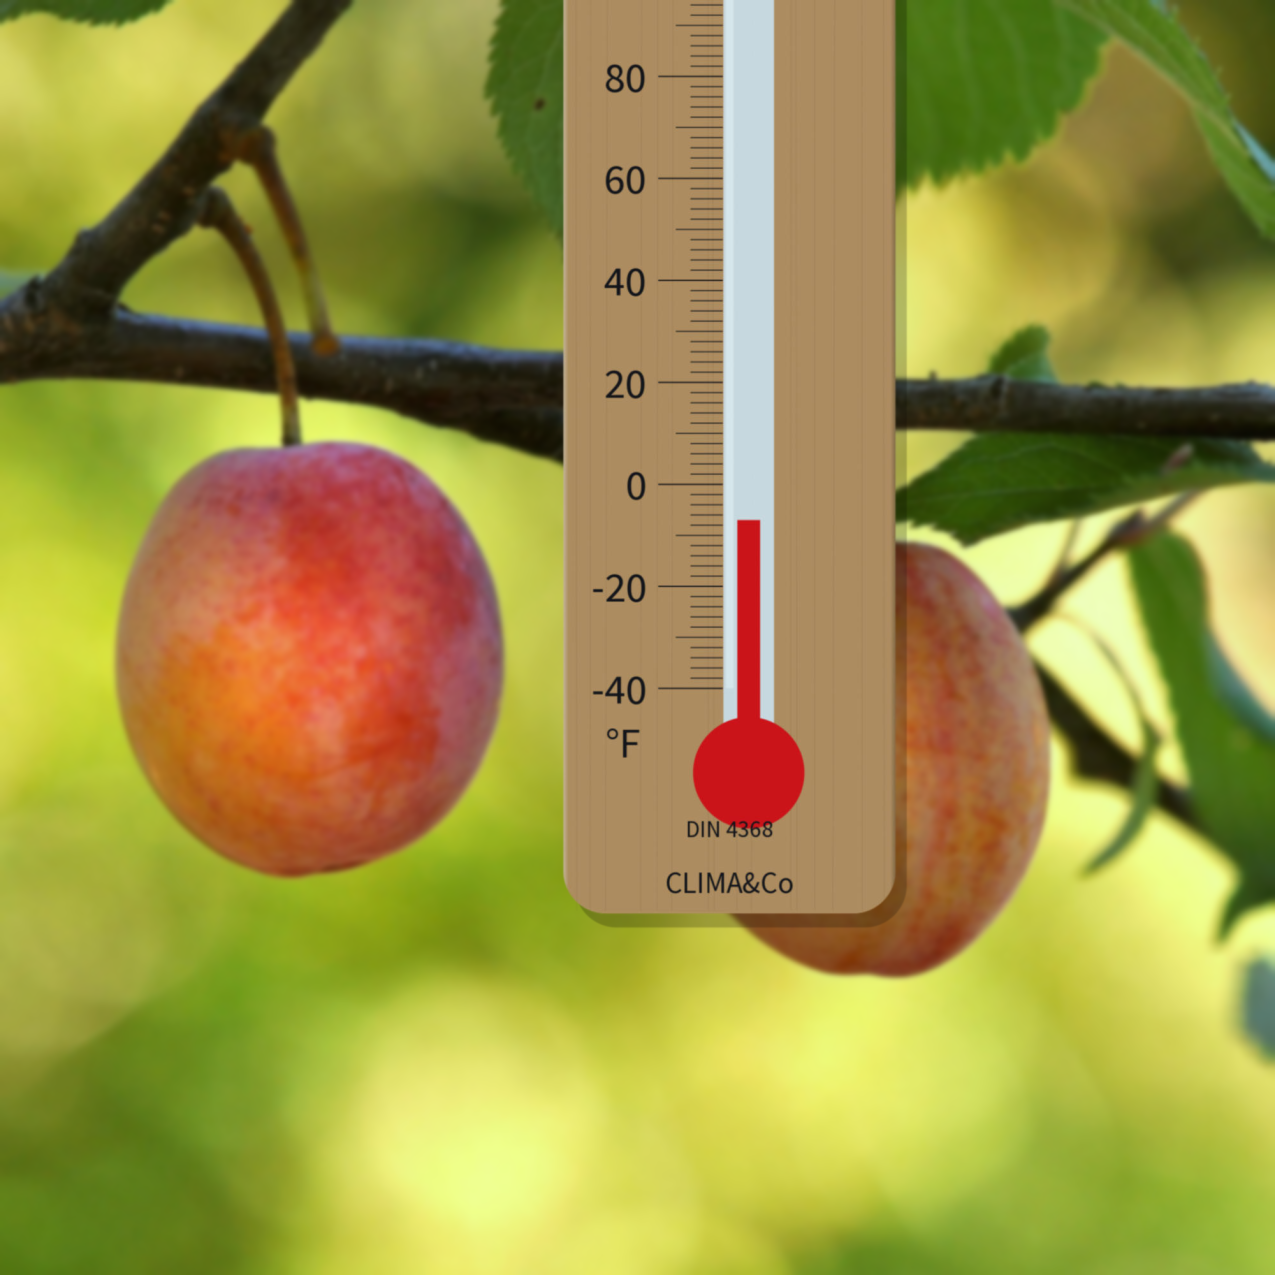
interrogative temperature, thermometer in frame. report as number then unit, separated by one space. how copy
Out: -7 °F
